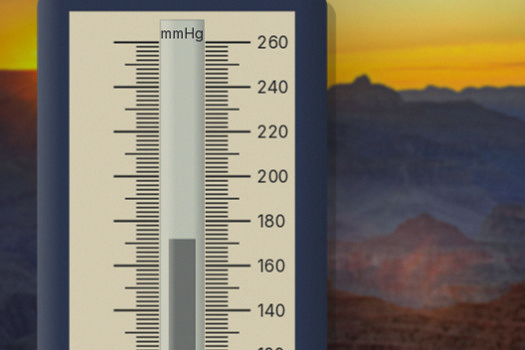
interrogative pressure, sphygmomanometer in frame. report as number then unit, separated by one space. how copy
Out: 172 mmHg
